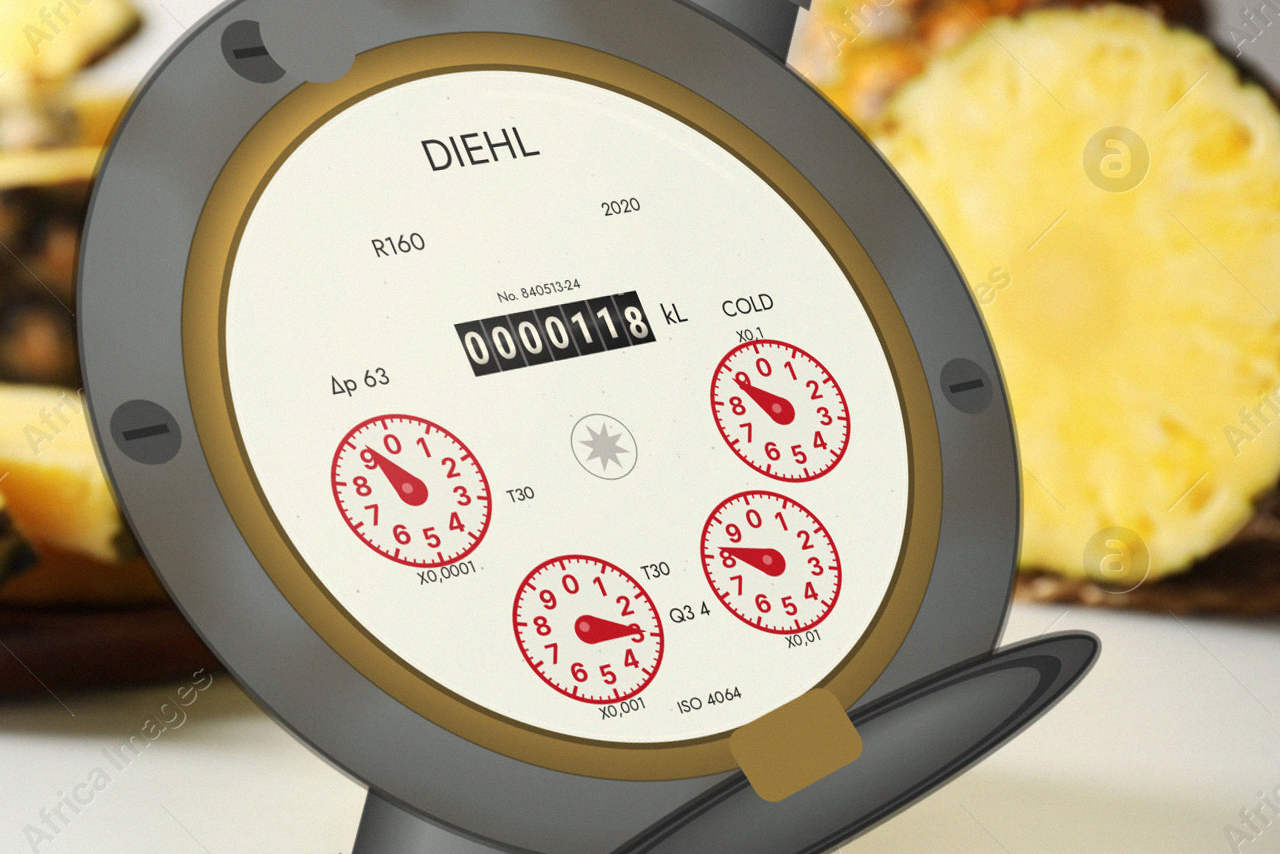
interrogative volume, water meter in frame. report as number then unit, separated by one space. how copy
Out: 117.8829 kL
